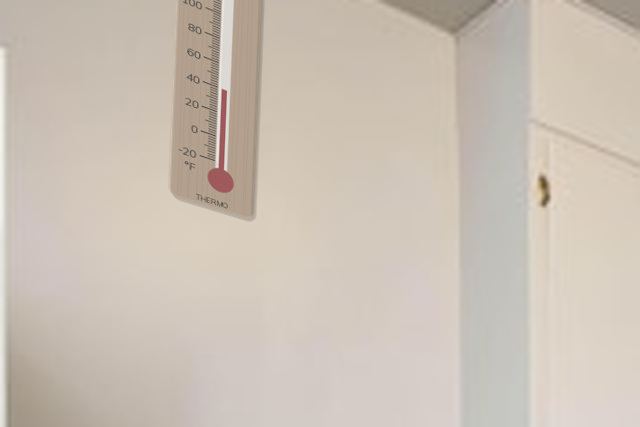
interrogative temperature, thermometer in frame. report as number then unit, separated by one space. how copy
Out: 40 °F
